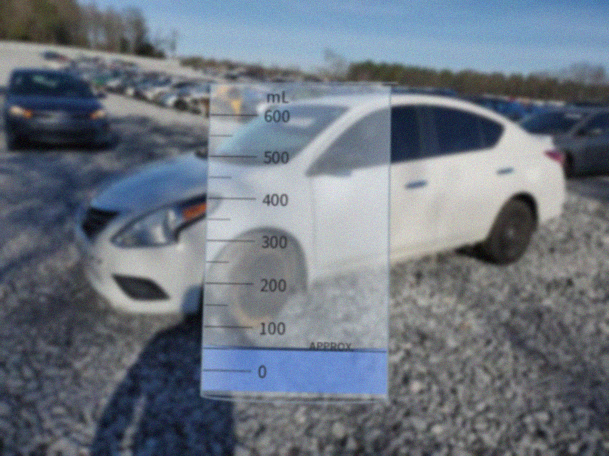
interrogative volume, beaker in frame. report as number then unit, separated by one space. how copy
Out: 50 mL
